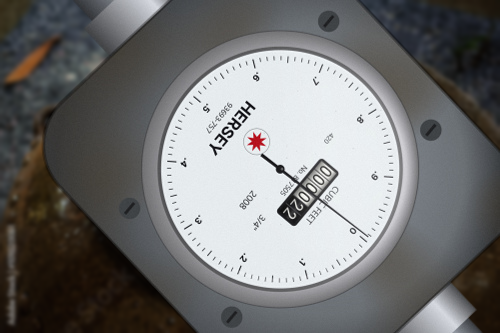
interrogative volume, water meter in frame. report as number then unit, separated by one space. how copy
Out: 21.99 ft³
